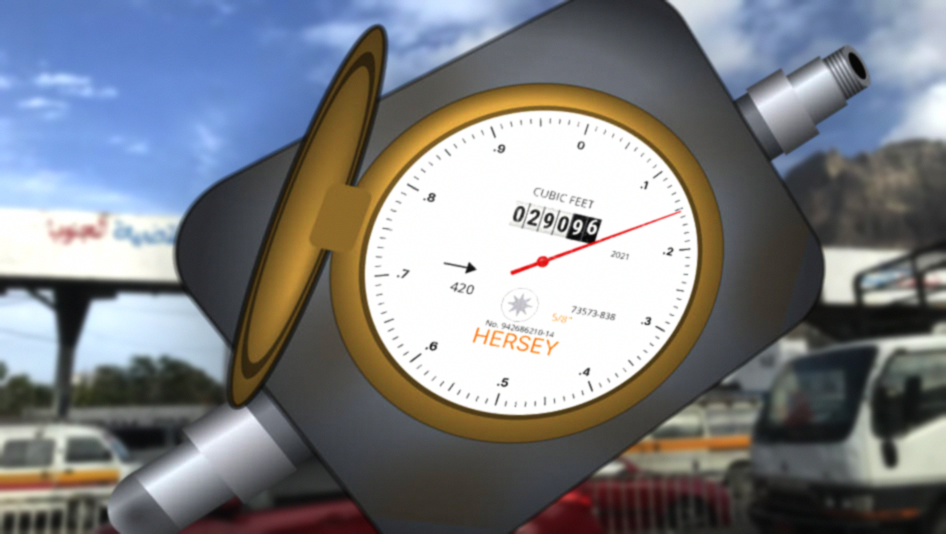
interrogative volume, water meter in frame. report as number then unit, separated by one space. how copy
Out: 29096.15 ft³
